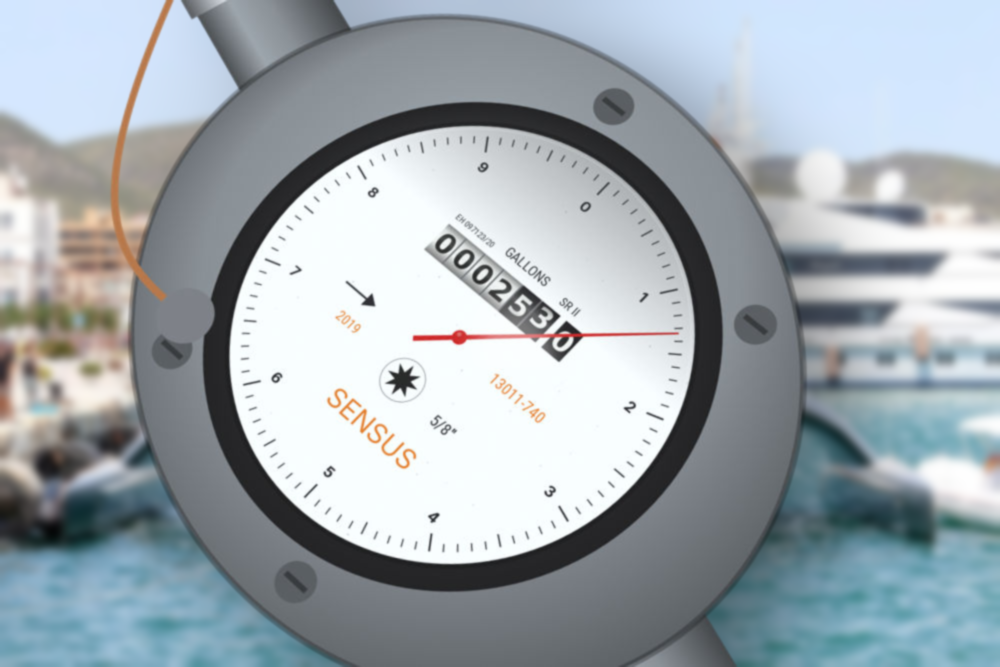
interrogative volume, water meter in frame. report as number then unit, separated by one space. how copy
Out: 2531.3 gal
